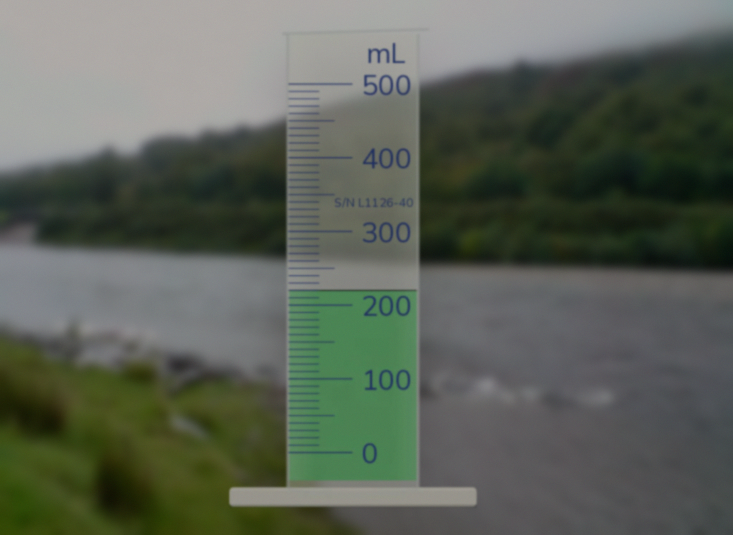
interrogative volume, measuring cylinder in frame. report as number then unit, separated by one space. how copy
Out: 220 mL
